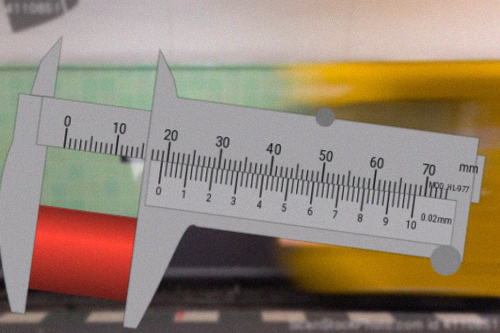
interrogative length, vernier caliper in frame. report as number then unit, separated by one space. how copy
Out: 19.0 mm
